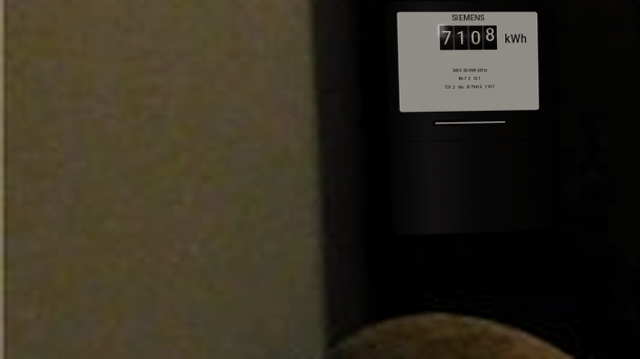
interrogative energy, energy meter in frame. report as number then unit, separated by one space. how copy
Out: 7108 kWh
